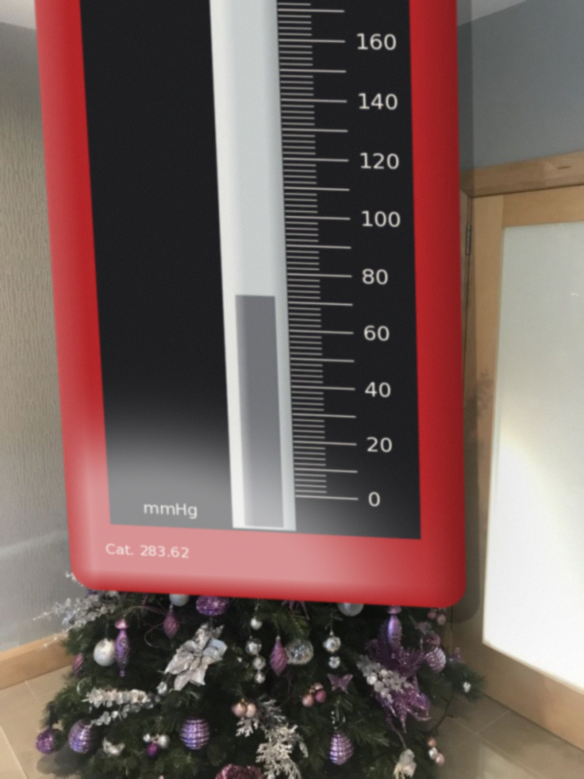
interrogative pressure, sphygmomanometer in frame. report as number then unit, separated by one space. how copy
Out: 72 mmHg
